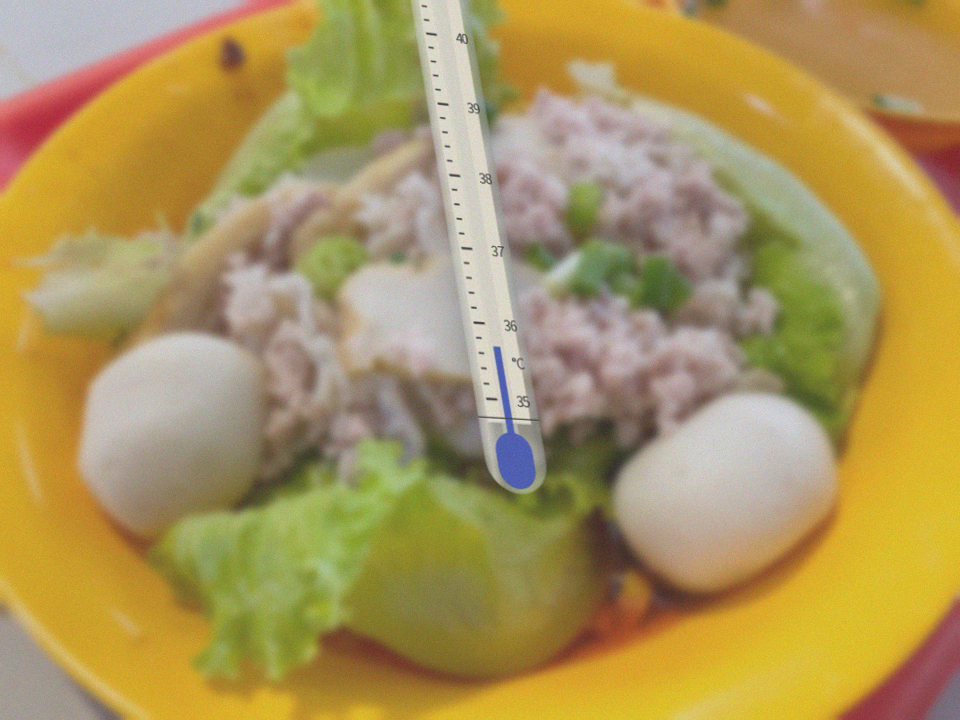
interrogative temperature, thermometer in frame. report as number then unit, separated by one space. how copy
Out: 35.7 °C
